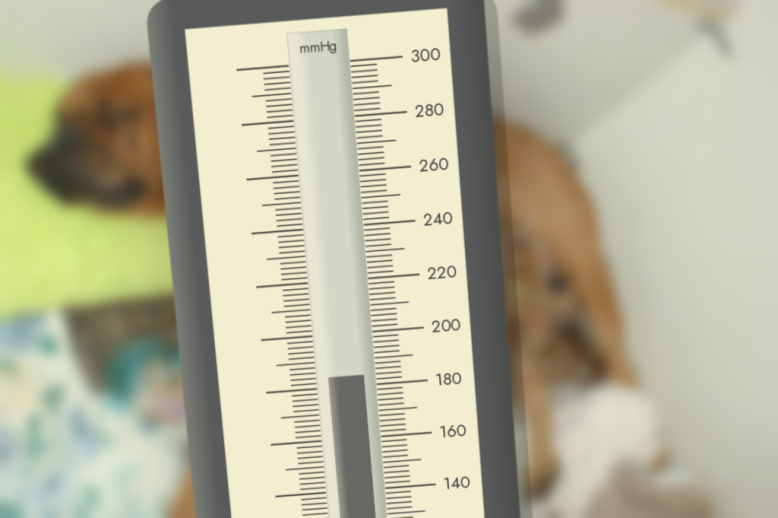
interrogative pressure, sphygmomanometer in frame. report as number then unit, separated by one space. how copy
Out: 184 mmHg
